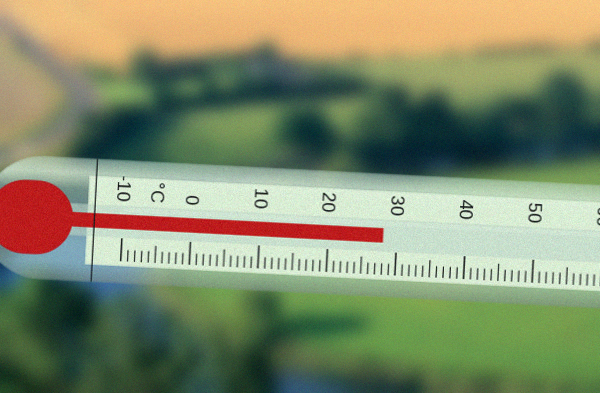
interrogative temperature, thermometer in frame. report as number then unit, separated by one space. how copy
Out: 28 °C
